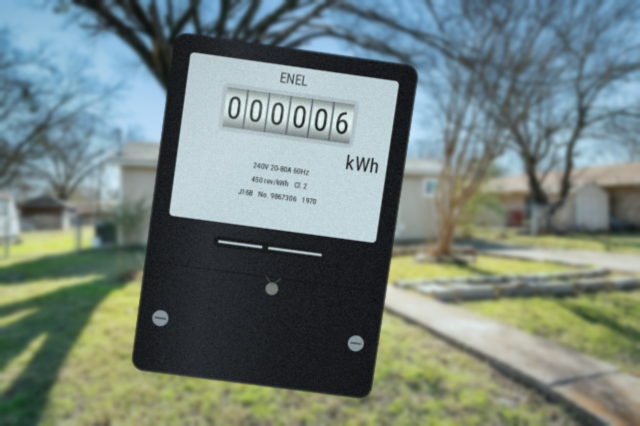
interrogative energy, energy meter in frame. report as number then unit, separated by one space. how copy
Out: 6 kWh
